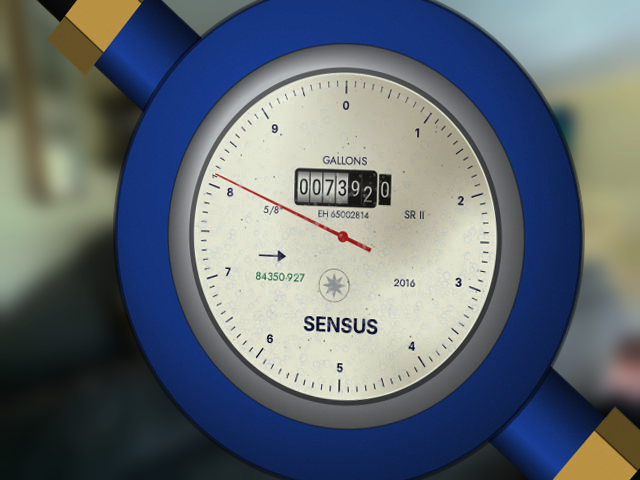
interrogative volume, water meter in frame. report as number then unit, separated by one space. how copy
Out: 73918.1 gal
